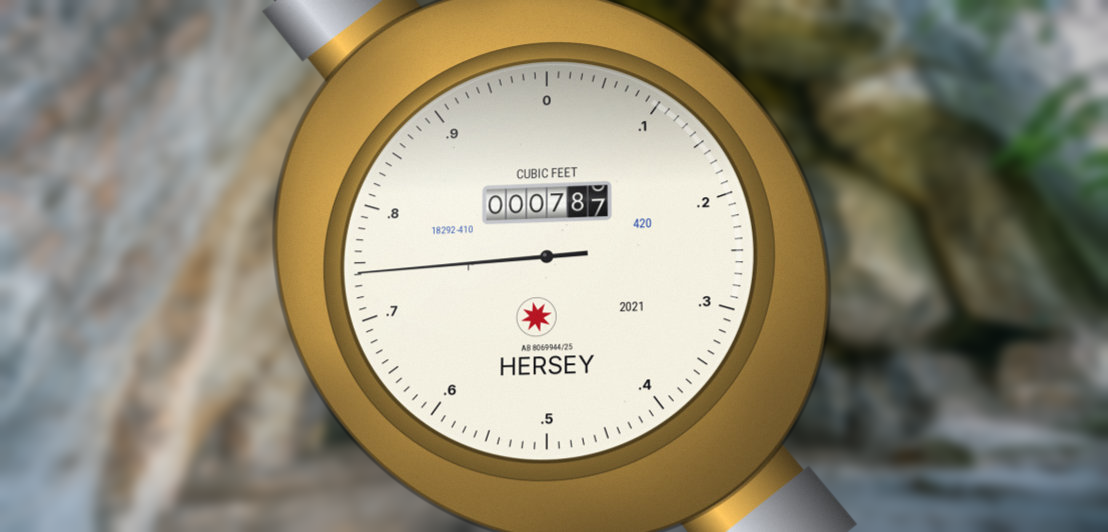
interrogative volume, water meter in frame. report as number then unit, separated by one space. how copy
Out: 786.74 ft³
